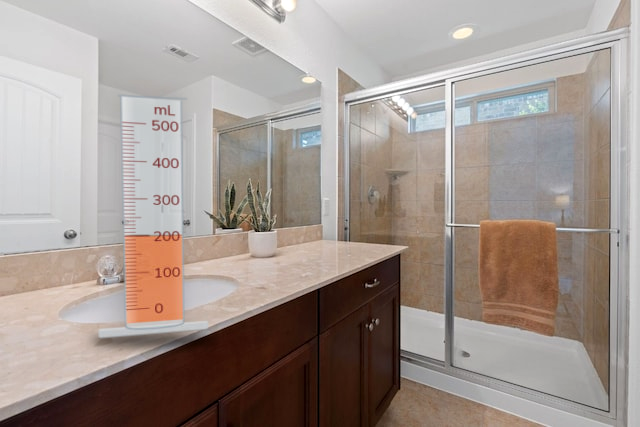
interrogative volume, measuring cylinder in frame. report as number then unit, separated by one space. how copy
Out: 200 mL
